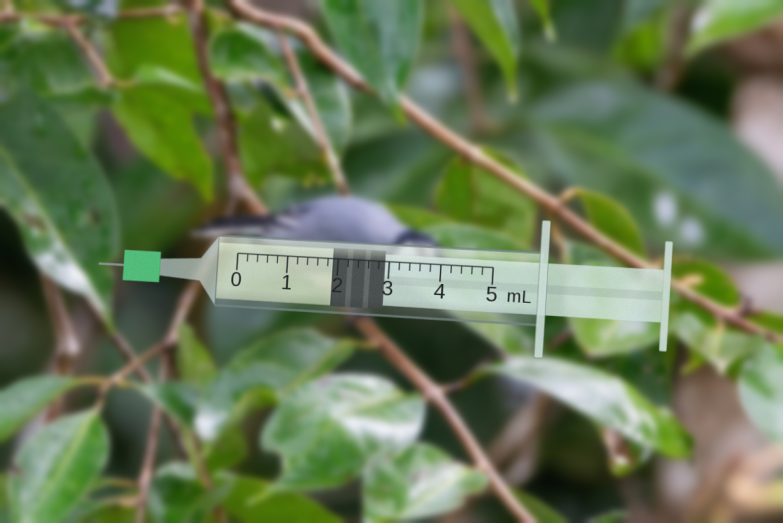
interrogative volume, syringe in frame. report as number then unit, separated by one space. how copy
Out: 1.9 mL
